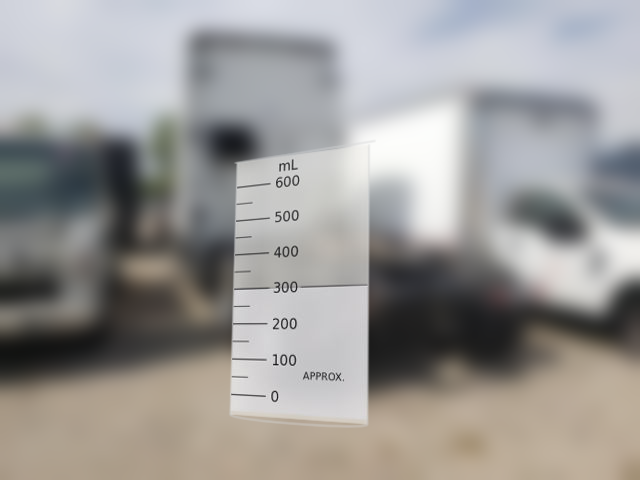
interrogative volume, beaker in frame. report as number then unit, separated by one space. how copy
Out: 300 mL
